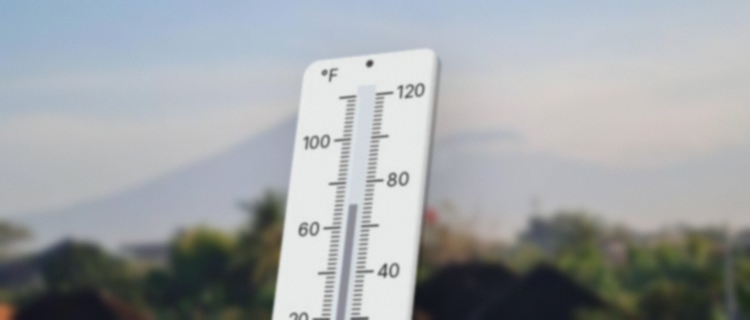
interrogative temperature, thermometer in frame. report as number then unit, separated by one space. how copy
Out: 70 °F
